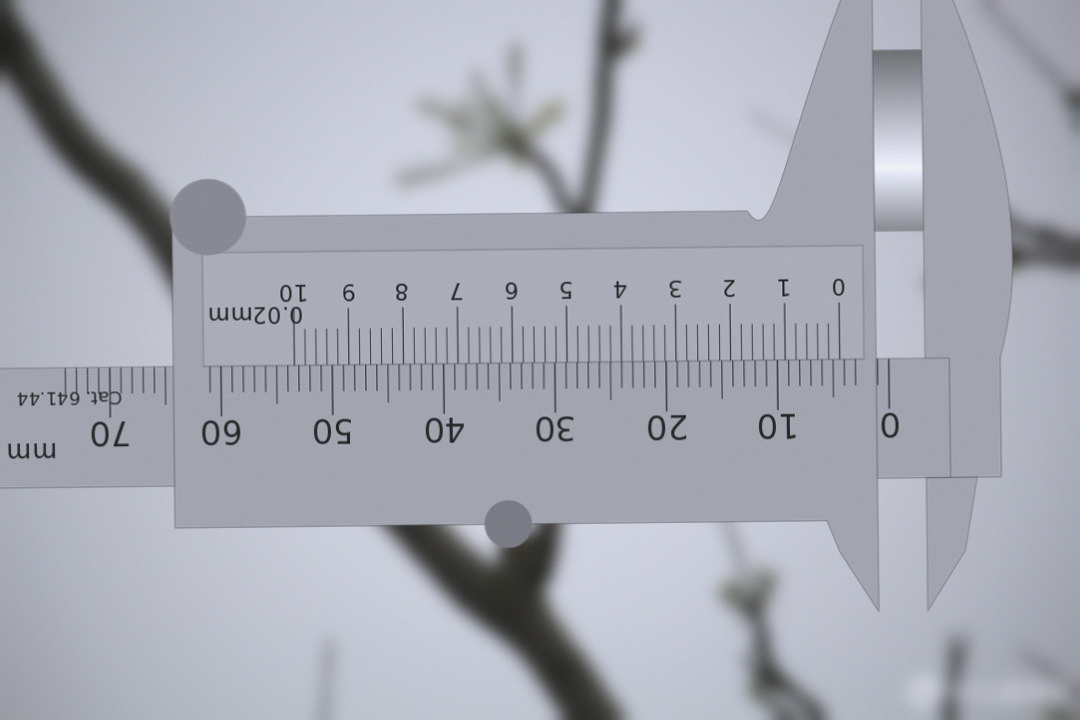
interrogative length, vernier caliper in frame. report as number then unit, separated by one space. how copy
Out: 4.4 mm
